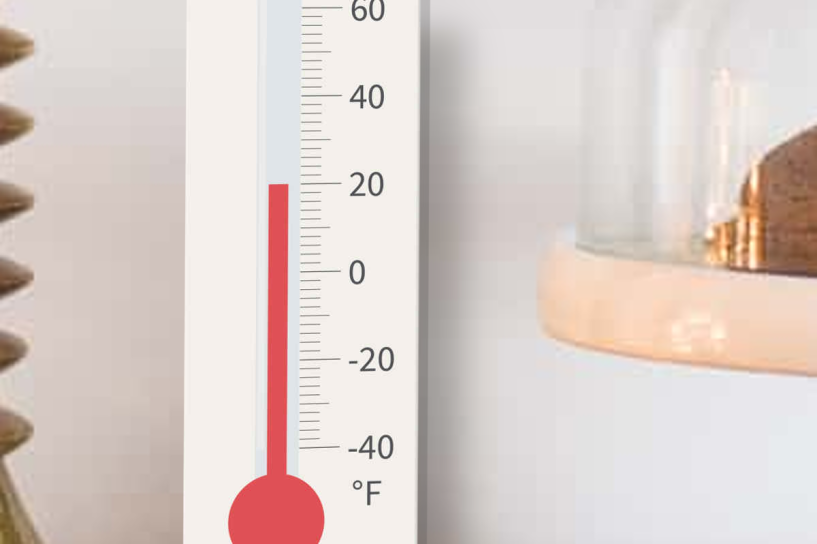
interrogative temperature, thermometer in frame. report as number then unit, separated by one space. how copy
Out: 20 °F
